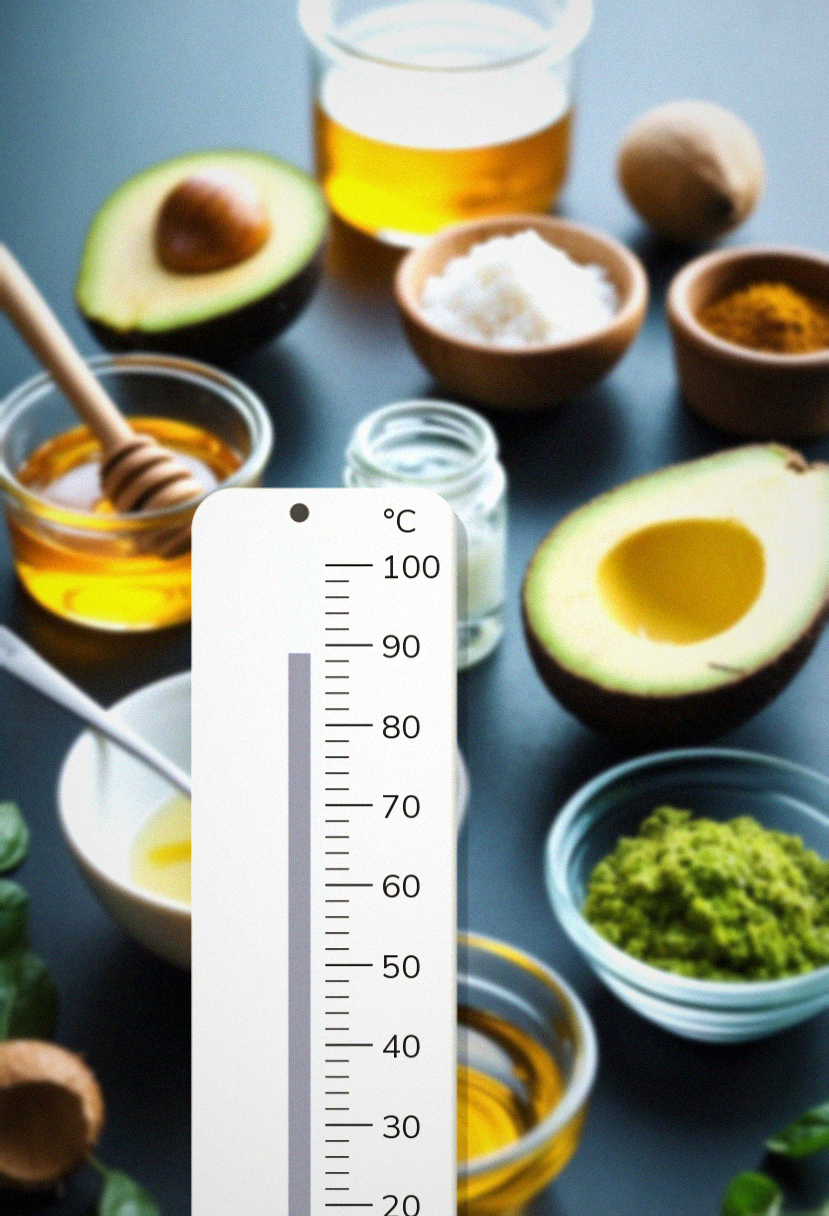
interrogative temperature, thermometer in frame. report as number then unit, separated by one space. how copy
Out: 89 °C
